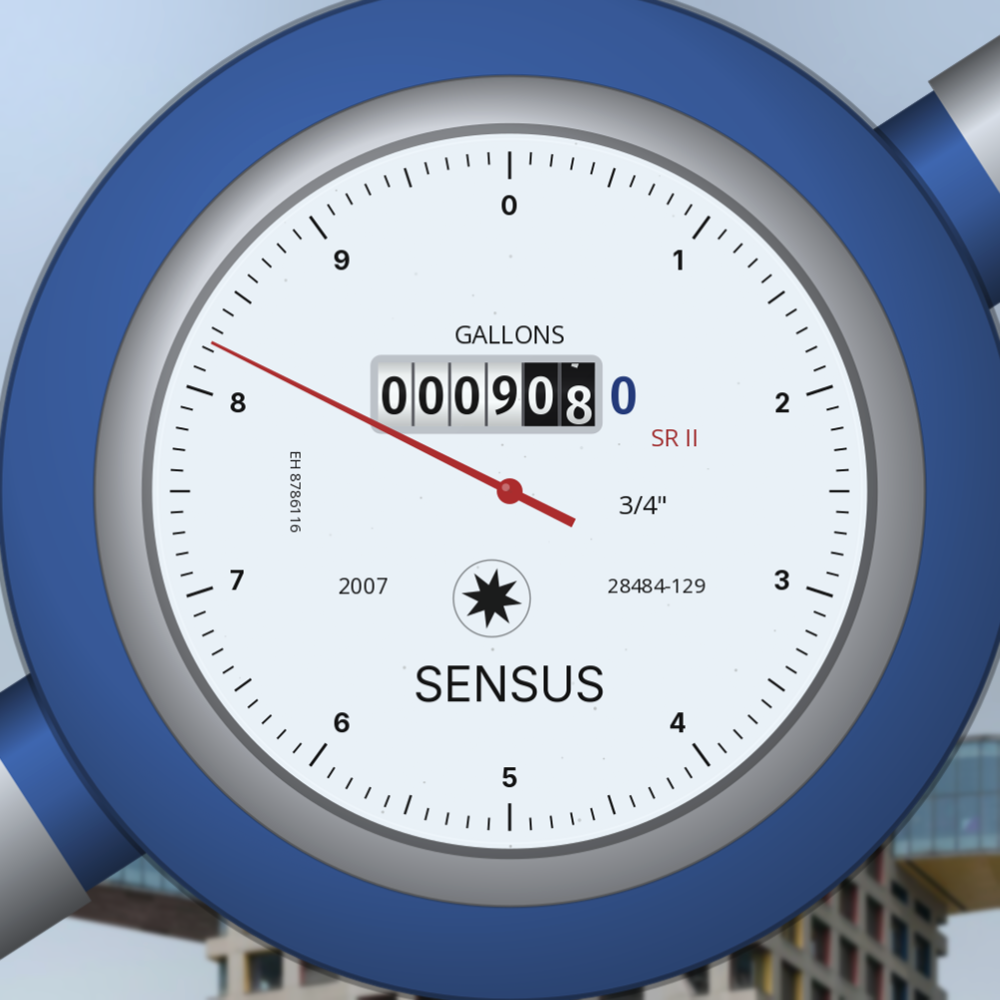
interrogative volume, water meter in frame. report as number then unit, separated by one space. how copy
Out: 9078.2 gal
